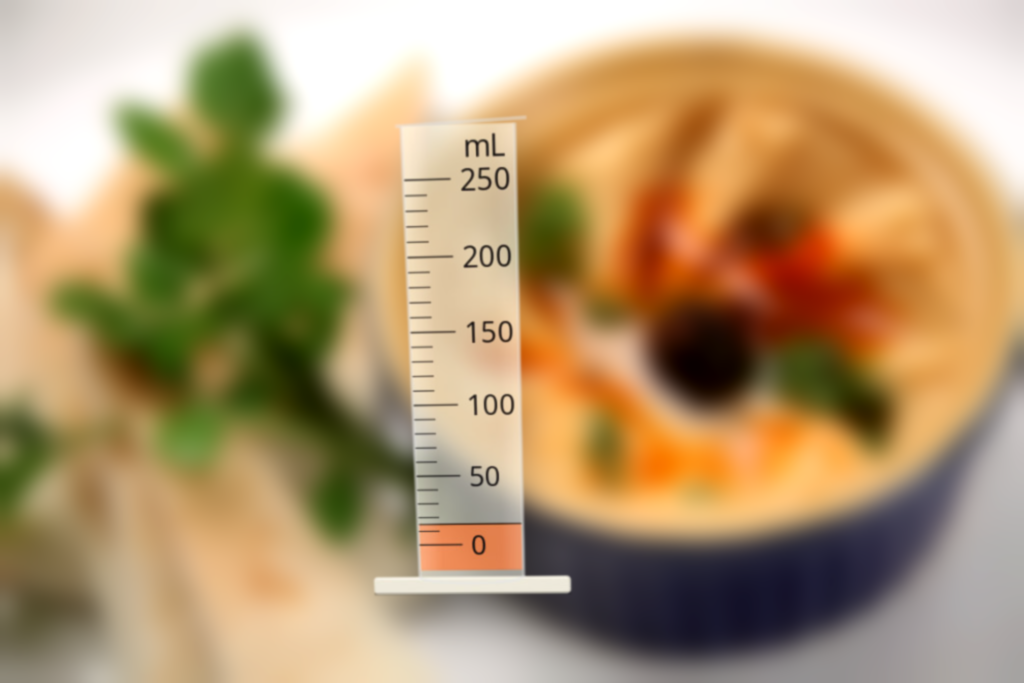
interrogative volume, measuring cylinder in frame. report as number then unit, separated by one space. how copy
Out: 15 mL
